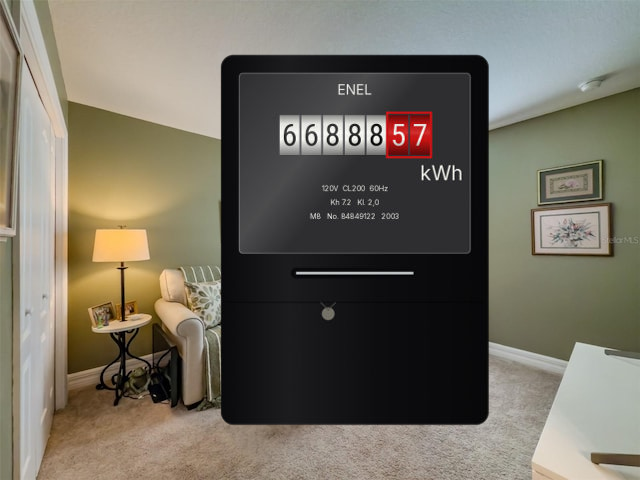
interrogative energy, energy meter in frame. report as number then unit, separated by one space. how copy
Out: 66888.57 kWh
